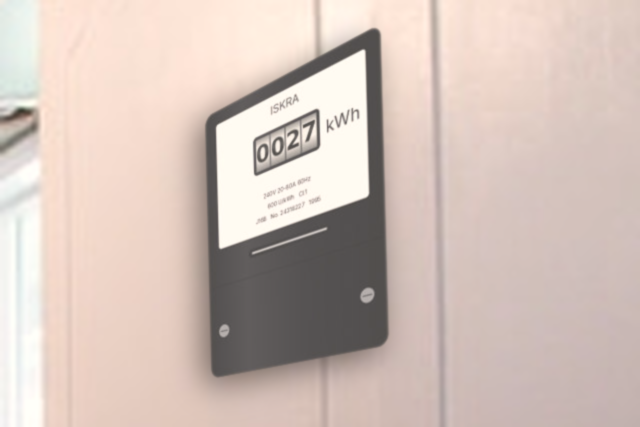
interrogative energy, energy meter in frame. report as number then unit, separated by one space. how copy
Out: 27 kWh
